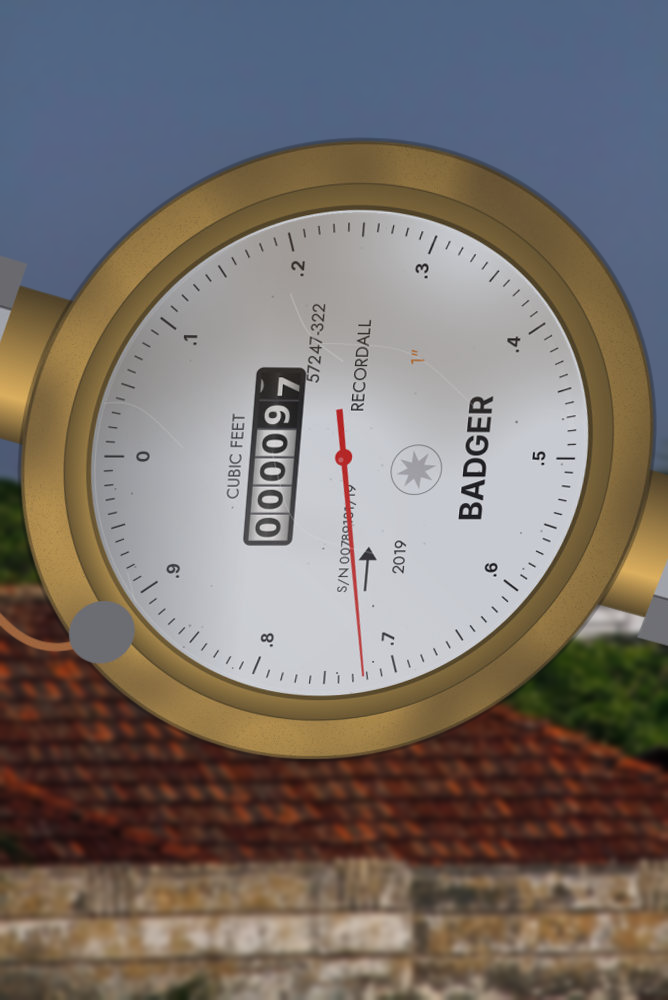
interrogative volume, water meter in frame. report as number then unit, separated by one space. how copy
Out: 96.72 ft³
